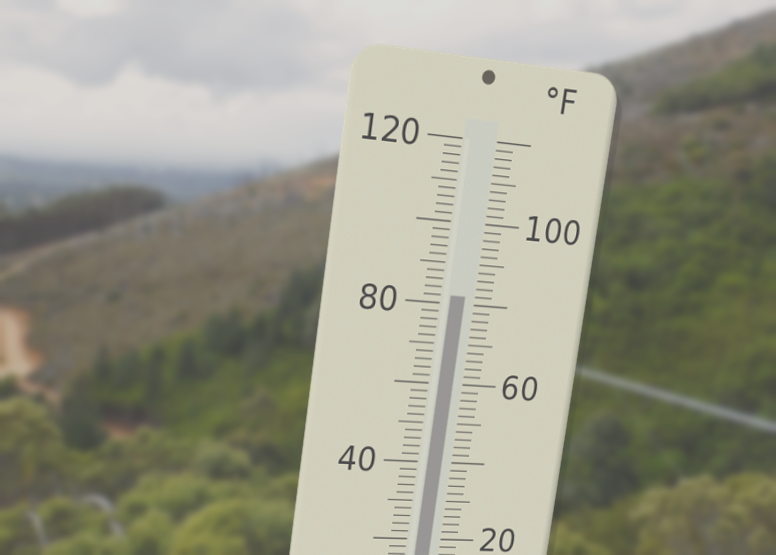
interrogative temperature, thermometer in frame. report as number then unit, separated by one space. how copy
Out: 82 °F
